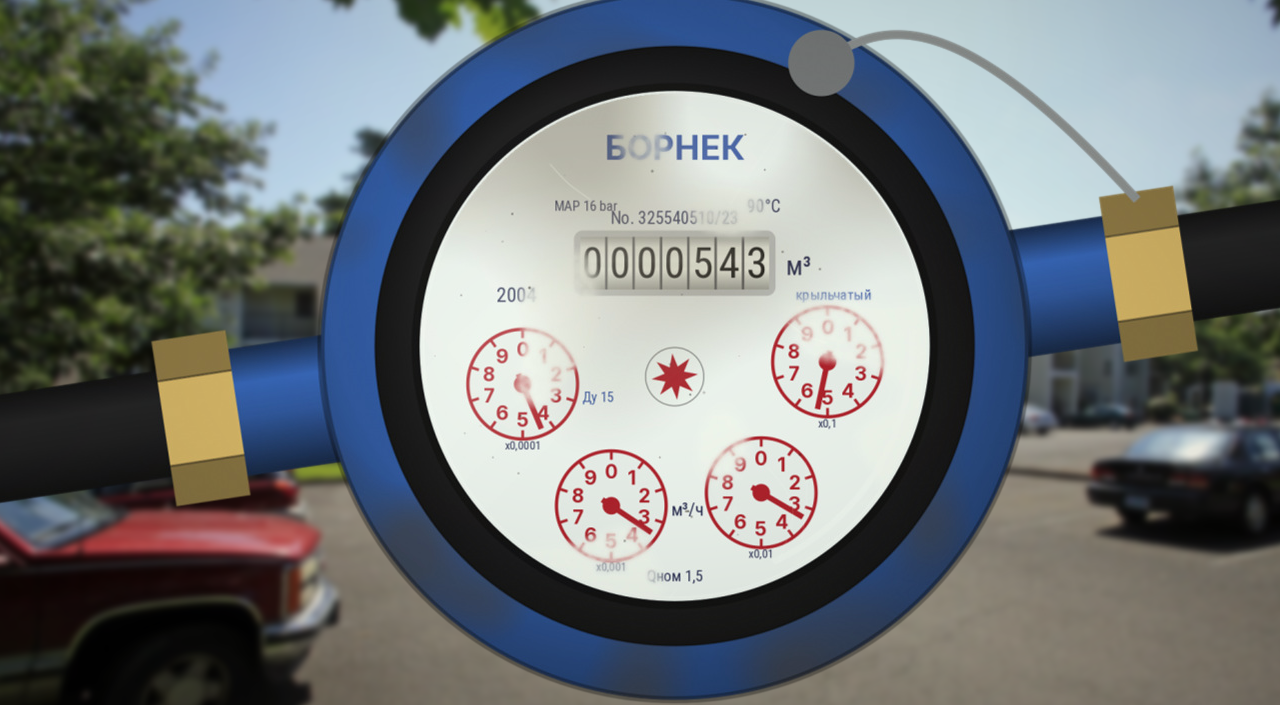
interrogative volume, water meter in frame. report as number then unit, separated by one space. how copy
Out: 543.5334 m³
